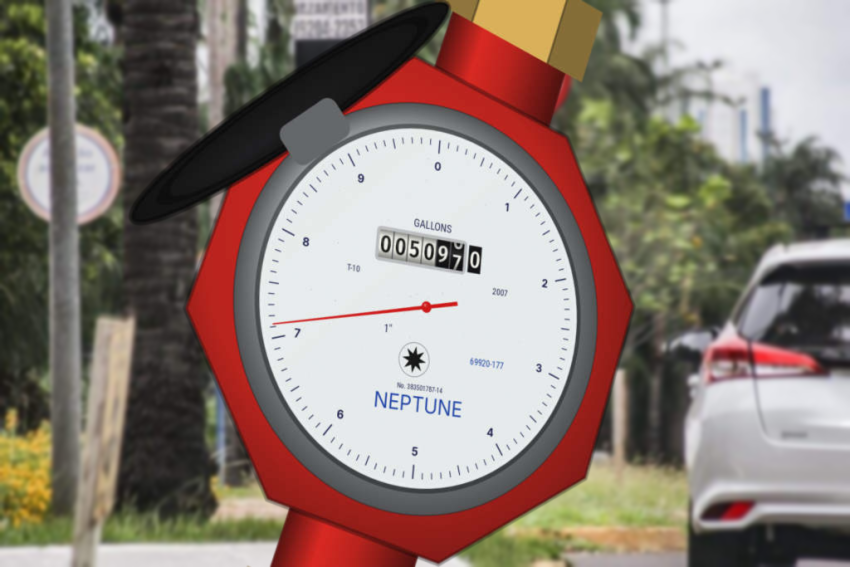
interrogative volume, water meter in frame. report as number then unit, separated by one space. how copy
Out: 50967.1 gal
